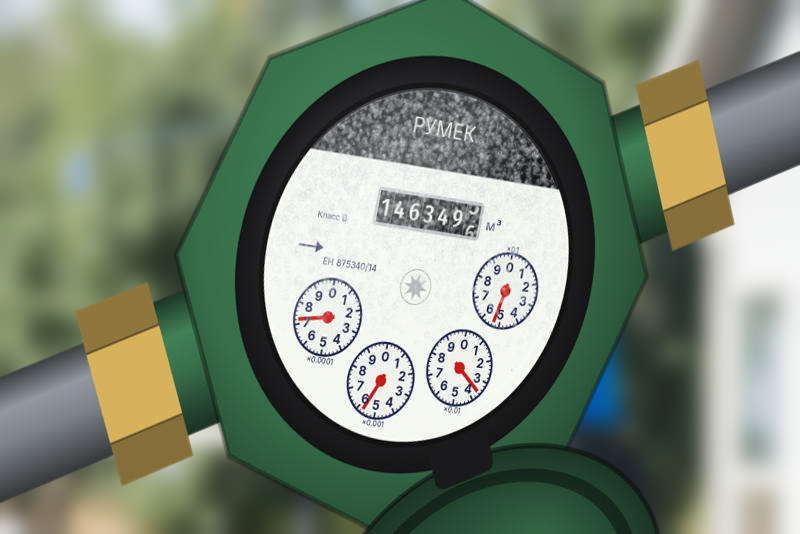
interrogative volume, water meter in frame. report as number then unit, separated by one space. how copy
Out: 1463495.5357 m³
